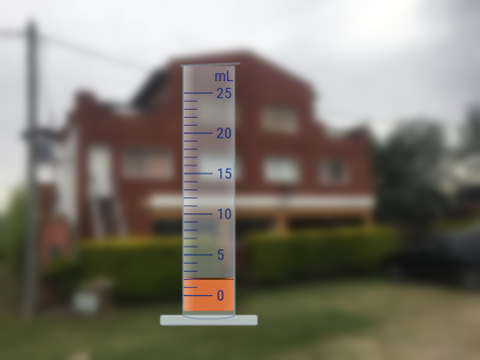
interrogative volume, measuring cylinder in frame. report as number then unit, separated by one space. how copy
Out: 2 mL
